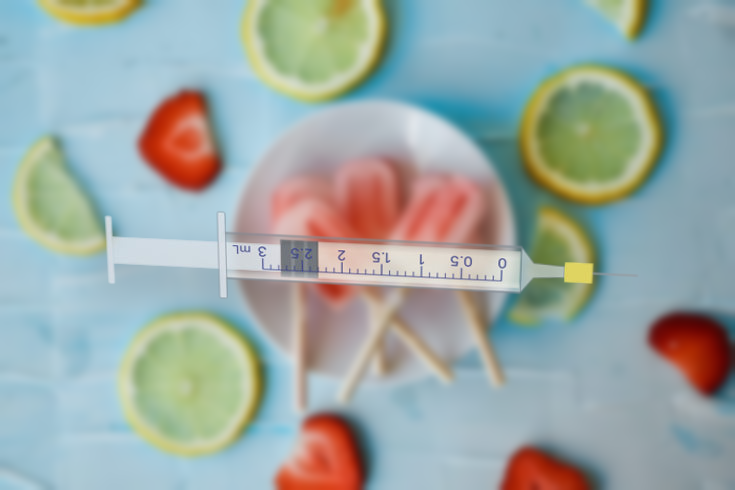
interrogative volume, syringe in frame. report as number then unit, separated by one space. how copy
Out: 2.3 mL
